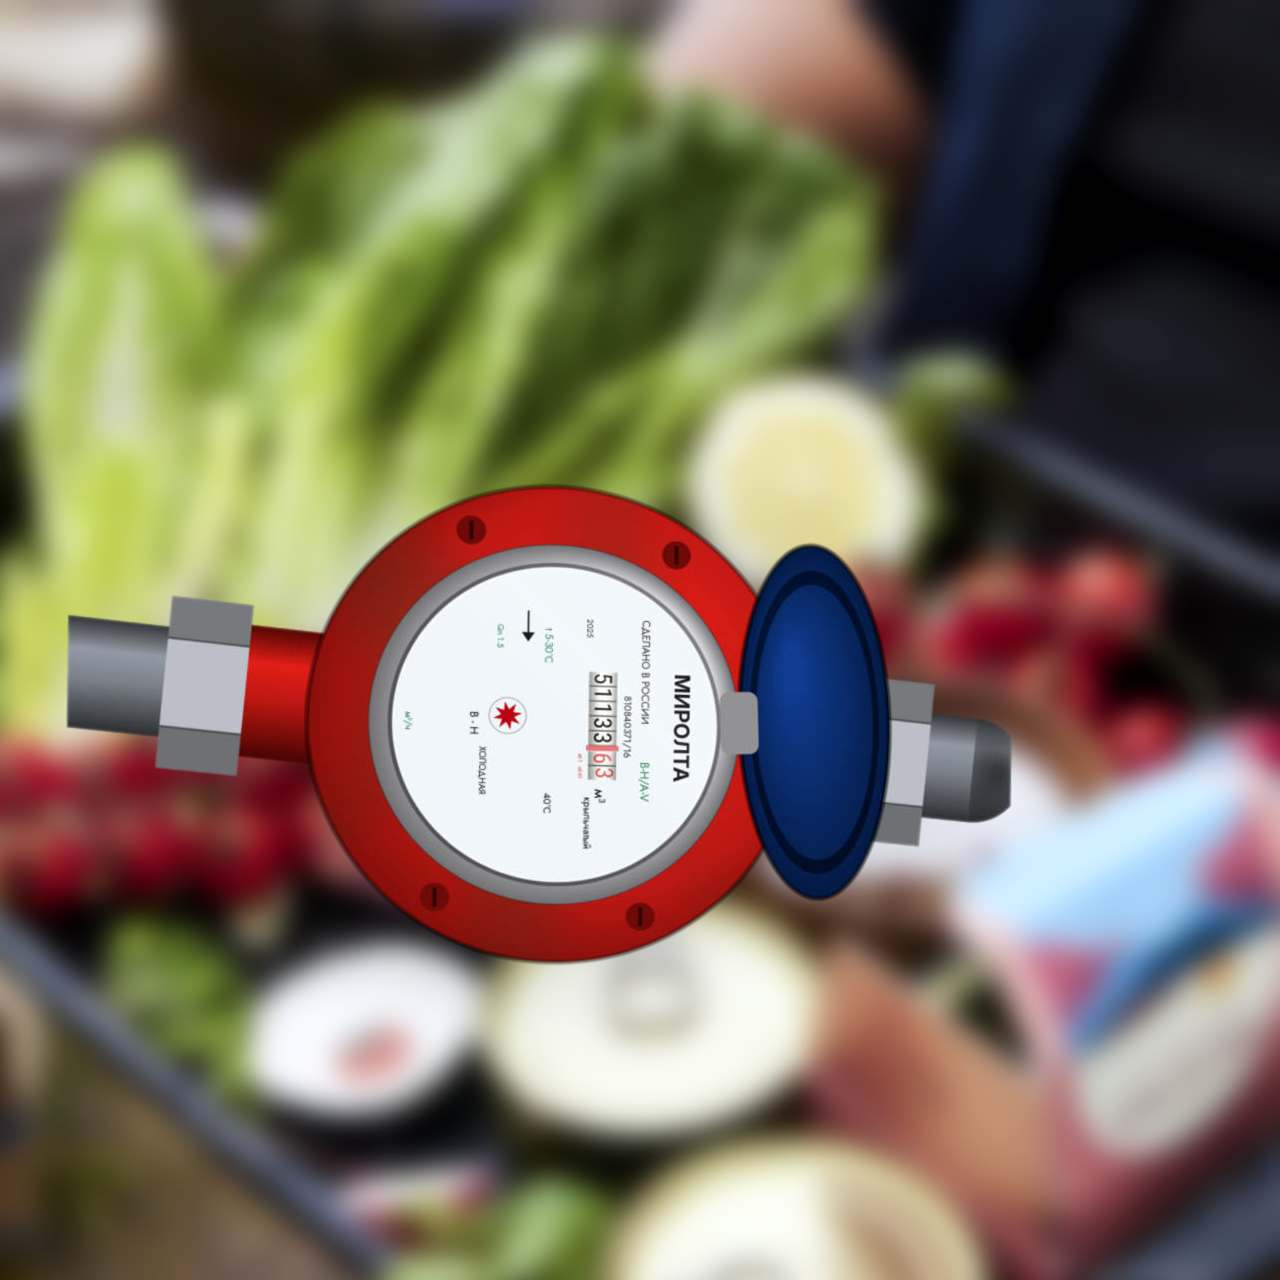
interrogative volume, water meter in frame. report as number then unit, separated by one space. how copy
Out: 51133.63 m³
